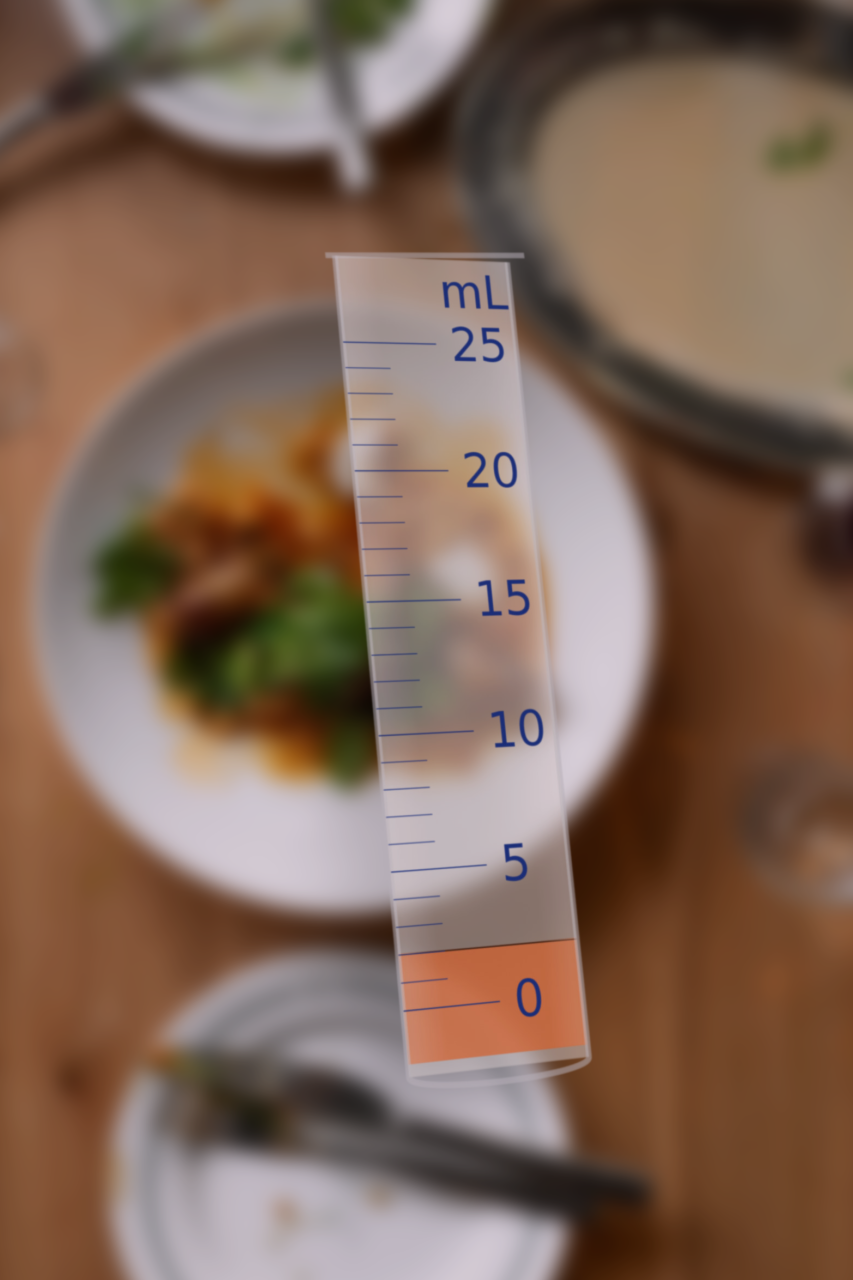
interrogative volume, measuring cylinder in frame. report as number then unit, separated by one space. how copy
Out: 2 mL
